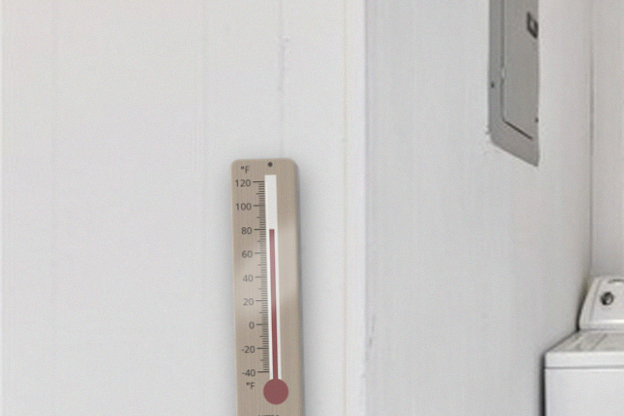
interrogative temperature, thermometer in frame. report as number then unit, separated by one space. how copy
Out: 80 °F
